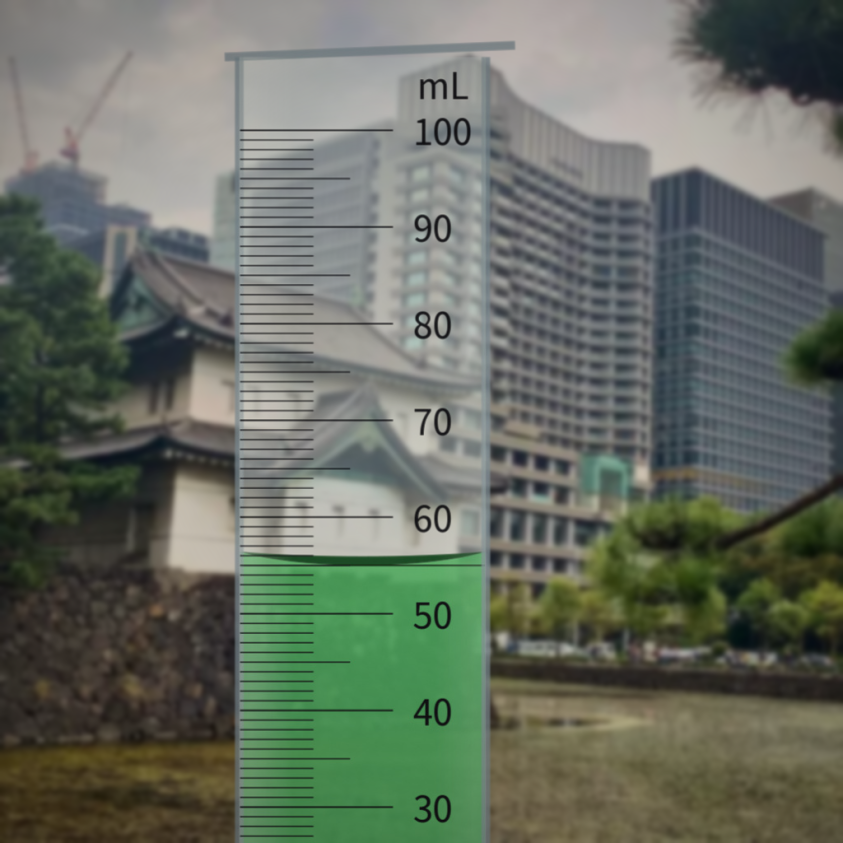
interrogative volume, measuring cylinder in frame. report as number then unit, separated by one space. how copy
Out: 55 mL
